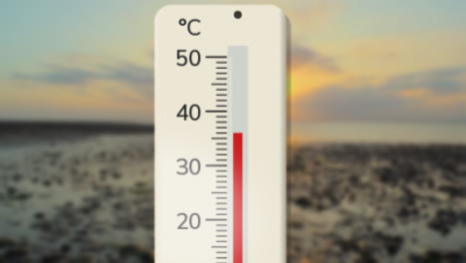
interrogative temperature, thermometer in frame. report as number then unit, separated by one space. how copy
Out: 36 °C
